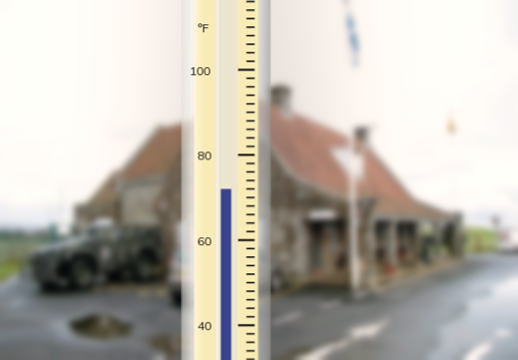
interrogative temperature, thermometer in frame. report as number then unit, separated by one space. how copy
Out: 72 °F
